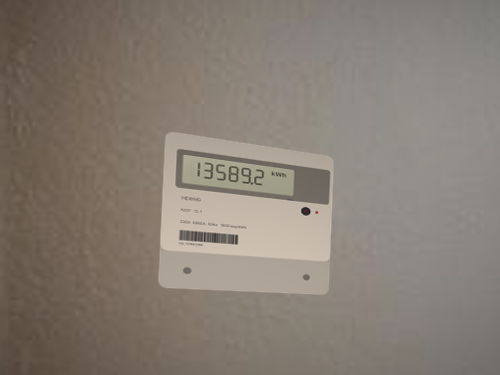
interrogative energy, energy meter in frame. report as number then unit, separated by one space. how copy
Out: 13589.2 kWh
